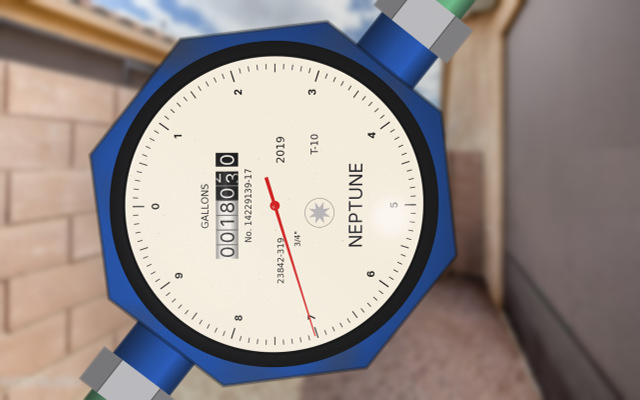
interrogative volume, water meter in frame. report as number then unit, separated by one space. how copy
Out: 18027.0 gal
